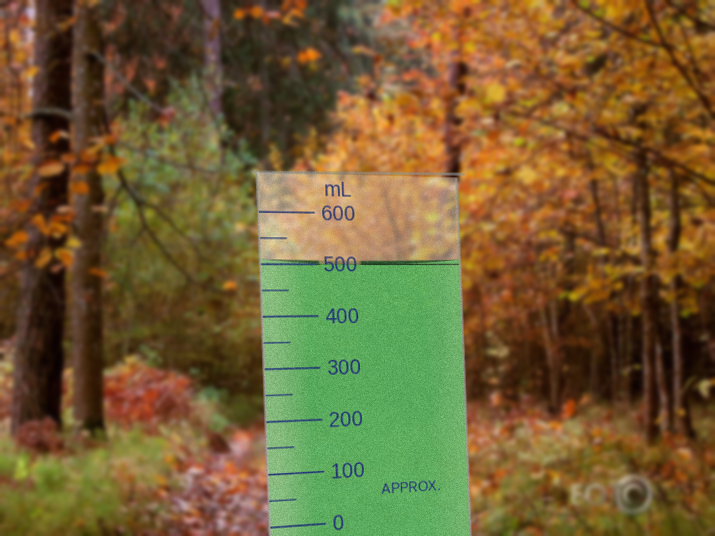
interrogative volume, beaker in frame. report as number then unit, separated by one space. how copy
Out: 500 mL
